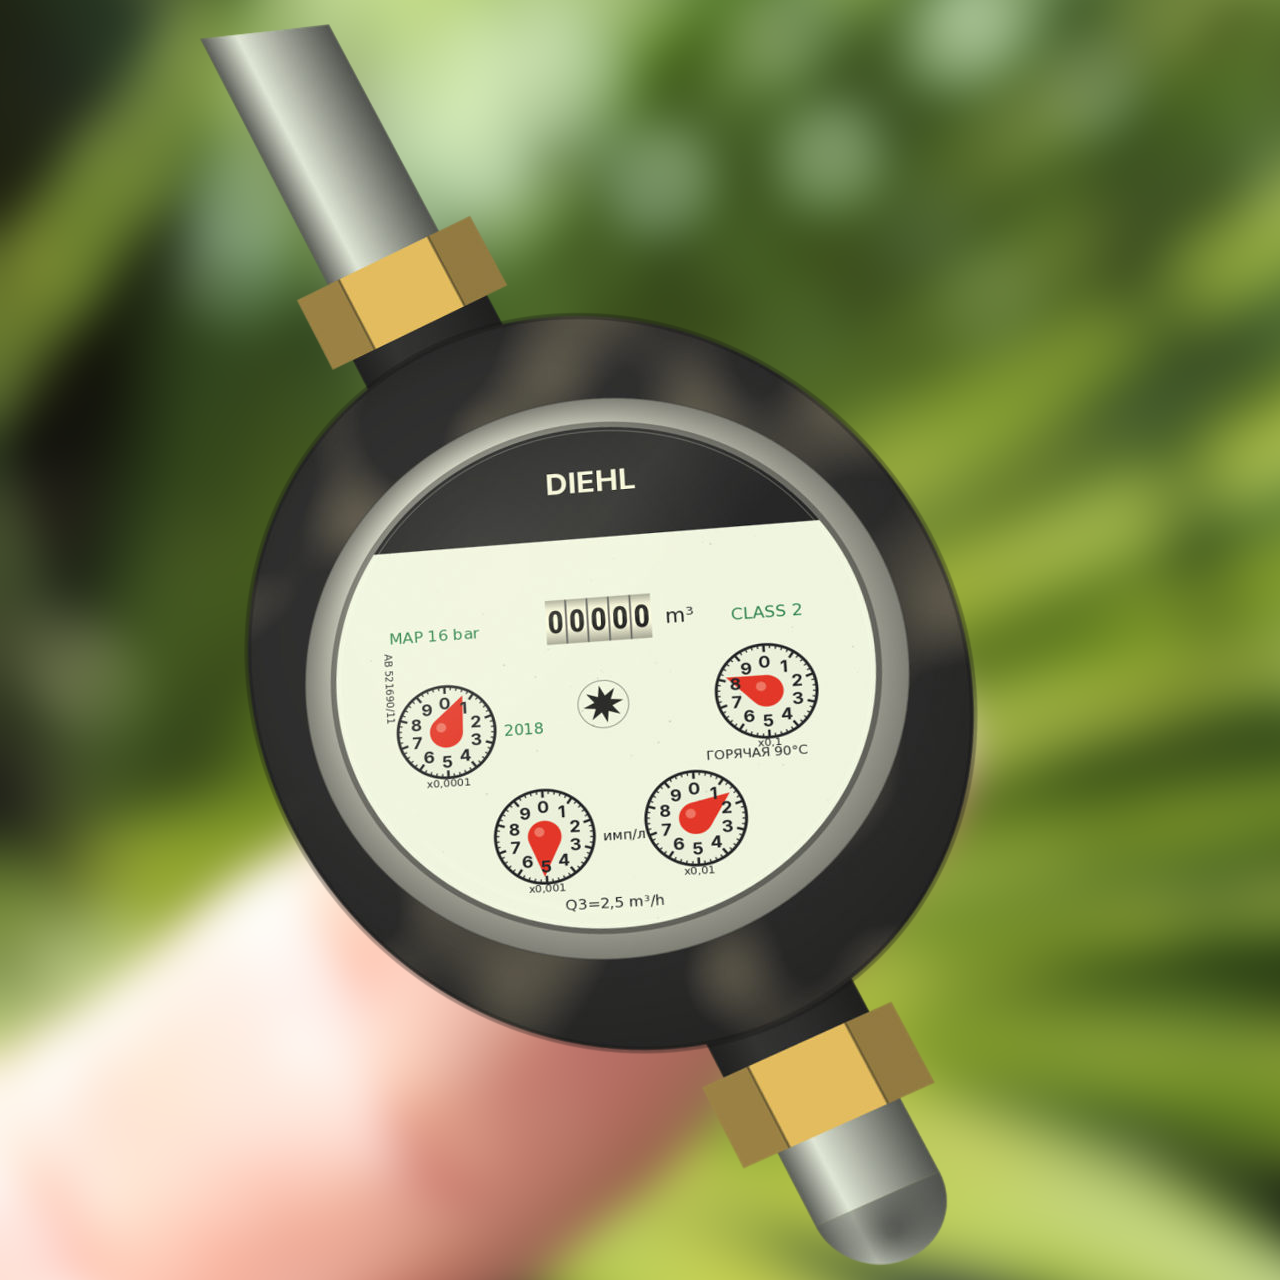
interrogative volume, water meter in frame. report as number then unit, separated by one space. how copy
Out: 0.8150 m³
